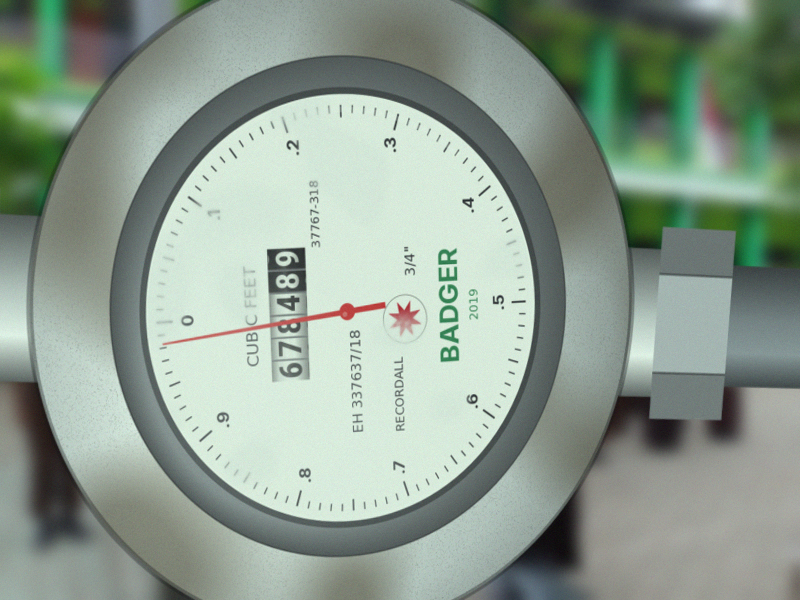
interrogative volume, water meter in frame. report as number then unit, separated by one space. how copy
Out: 678488.98 ft³
